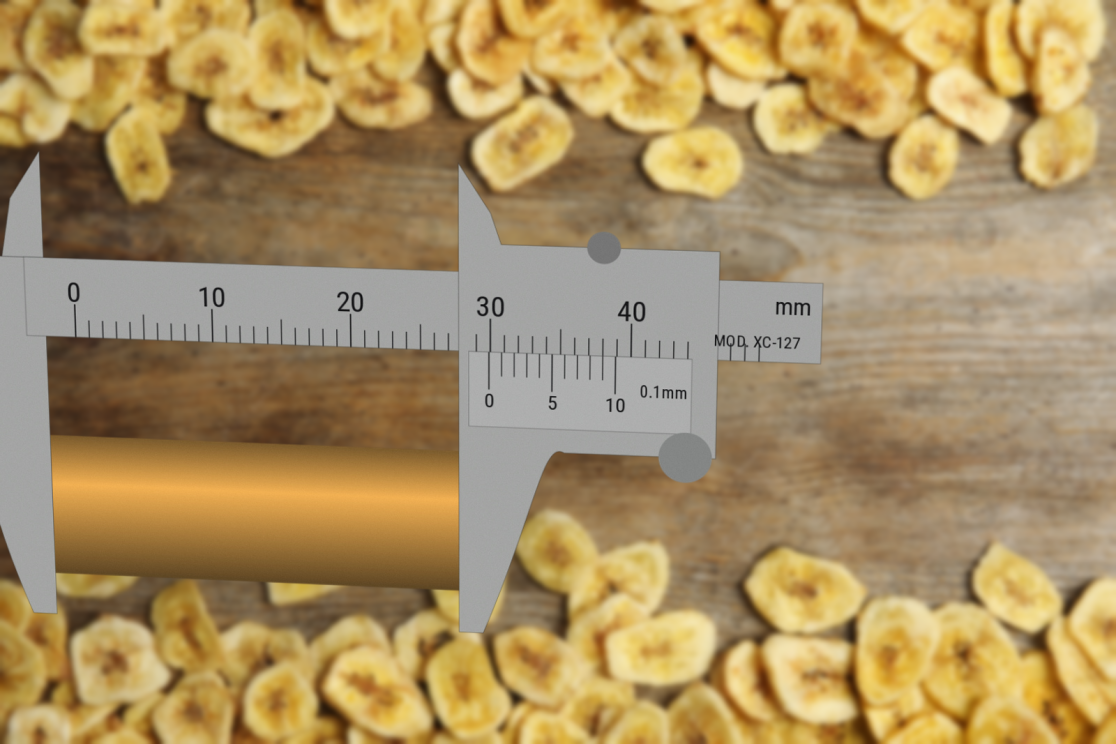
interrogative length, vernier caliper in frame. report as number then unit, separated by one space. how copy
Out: 29.9 mm
